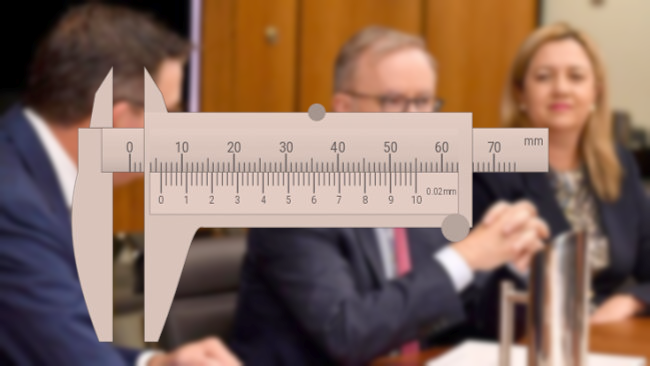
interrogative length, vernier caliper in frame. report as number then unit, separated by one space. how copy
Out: 6.0 mm
